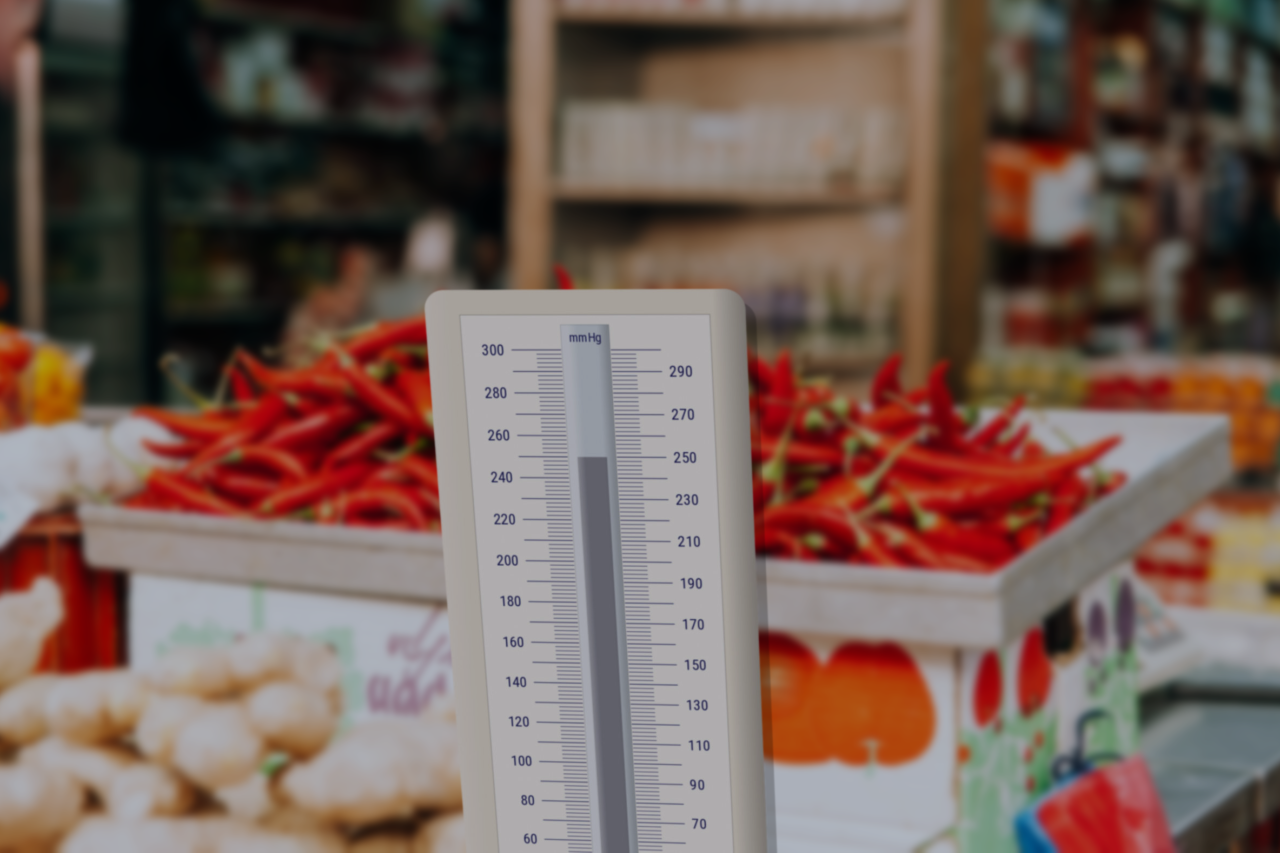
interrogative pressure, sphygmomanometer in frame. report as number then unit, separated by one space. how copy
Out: 250 mmHg
